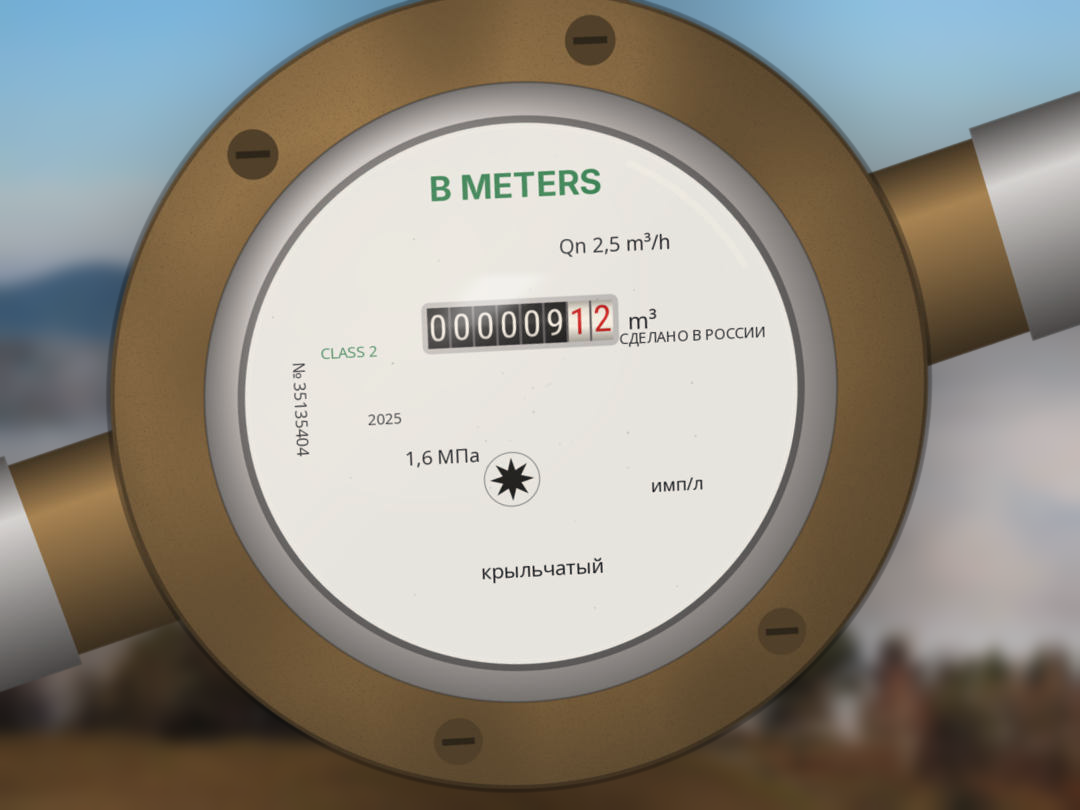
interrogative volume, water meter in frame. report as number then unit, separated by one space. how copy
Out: 9.12 m³
